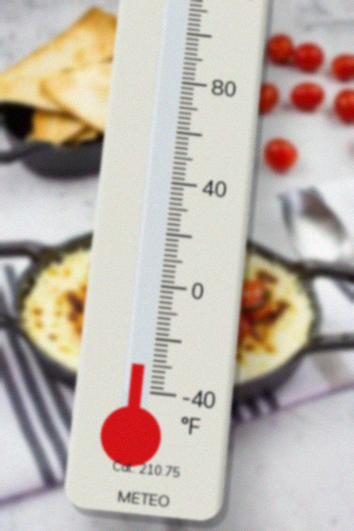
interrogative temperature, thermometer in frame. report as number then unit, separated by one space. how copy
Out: -30 °F
